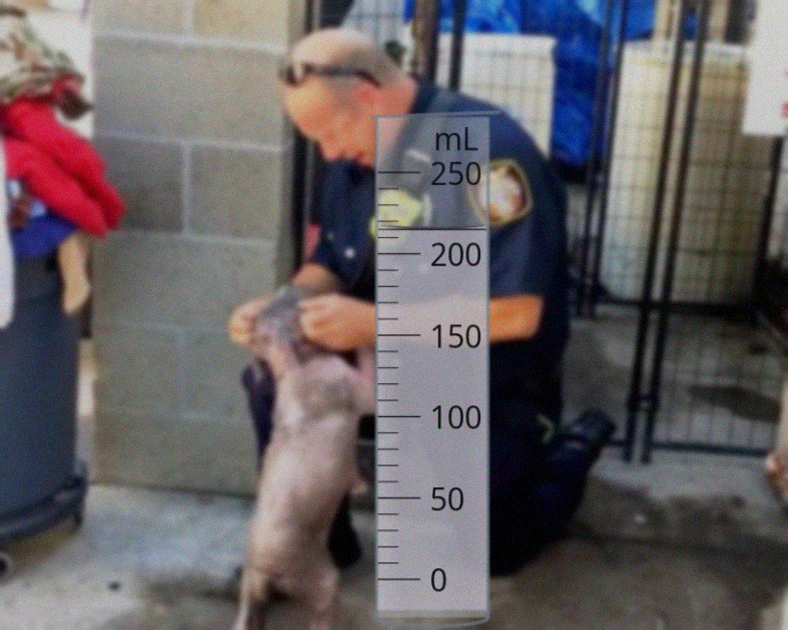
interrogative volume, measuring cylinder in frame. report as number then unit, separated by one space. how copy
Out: 215 mL
